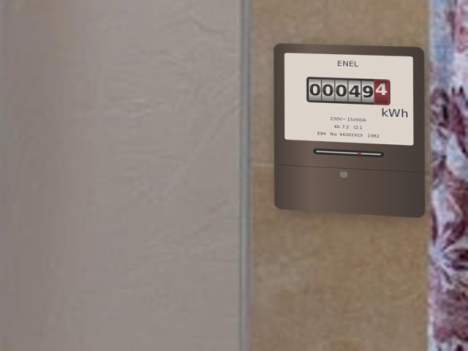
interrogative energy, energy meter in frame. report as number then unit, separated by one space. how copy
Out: 49.4 kWh
